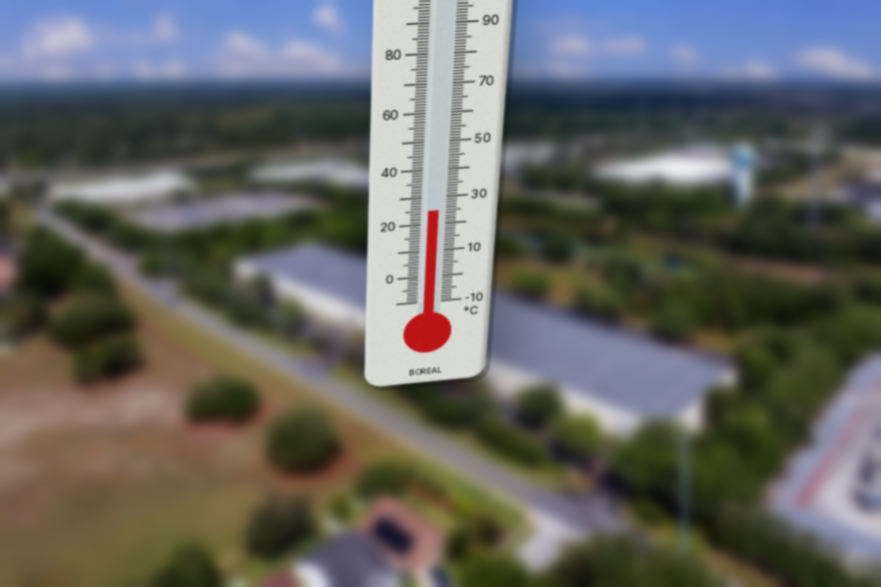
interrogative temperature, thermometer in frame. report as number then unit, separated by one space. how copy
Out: 25 °C
